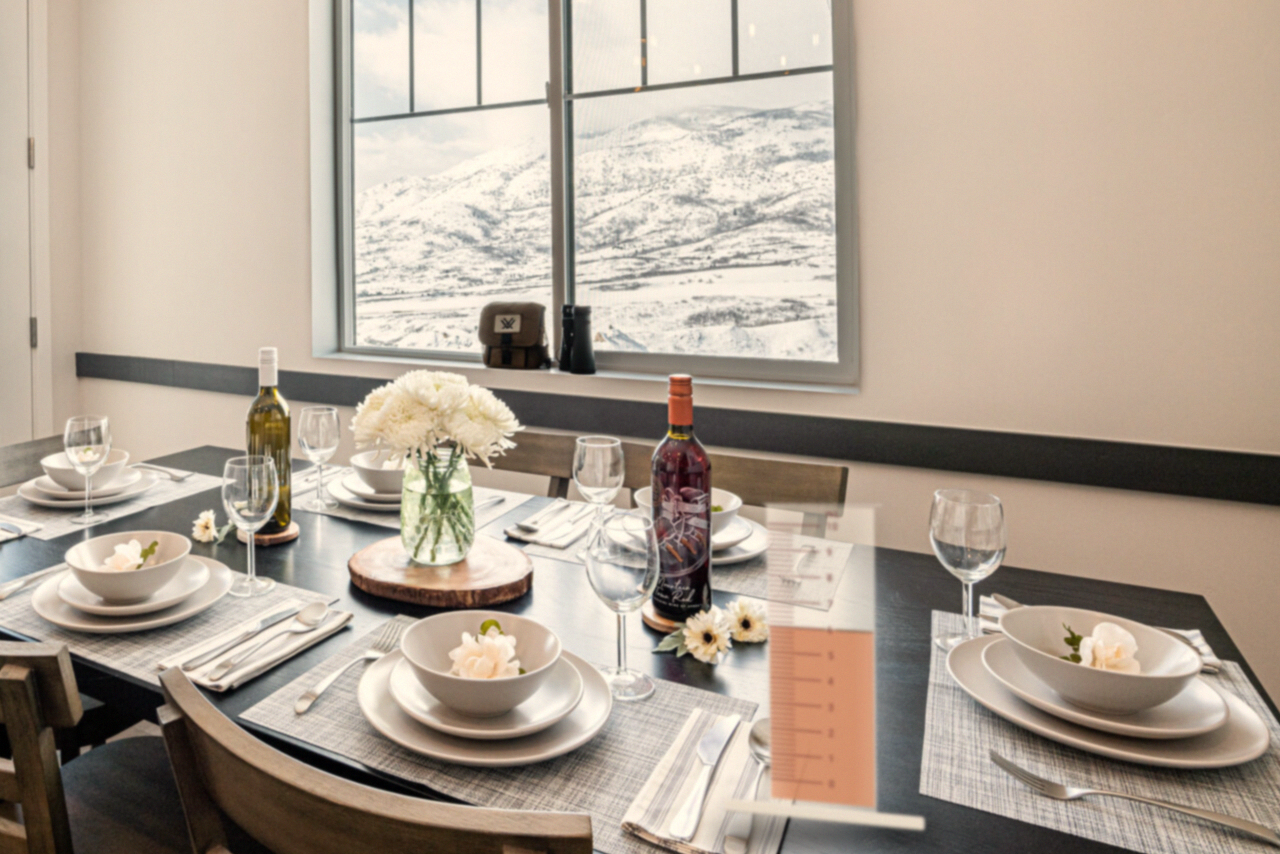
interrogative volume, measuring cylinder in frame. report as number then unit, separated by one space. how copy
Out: 6 mL
